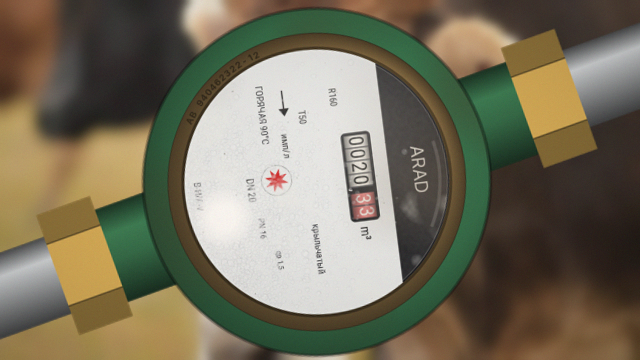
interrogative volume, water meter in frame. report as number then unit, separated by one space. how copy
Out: 20.33 m³
